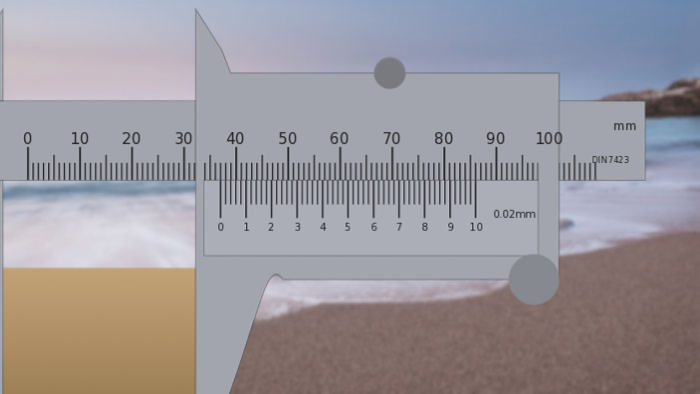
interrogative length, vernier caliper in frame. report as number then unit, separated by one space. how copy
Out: 37.0 mm
